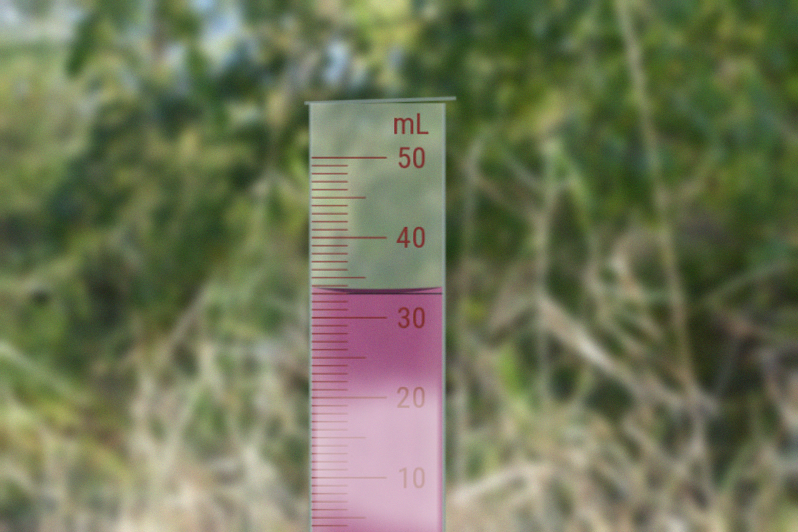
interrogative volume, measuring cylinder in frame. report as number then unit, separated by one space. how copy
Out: 33 mL
